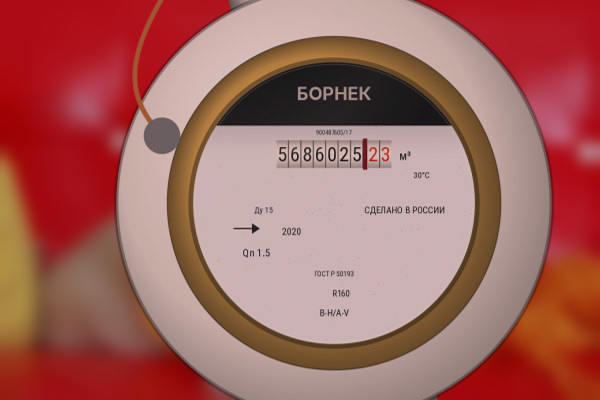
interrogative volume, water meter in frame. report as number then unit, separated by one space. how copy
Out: 5686025.23 m³
